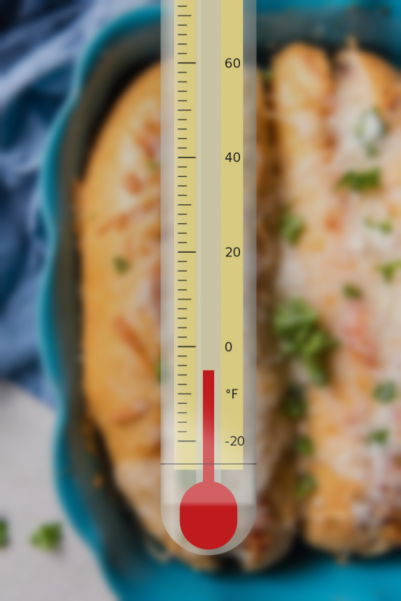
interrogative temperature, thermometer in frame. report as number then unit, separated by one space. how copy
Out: -5 °F
